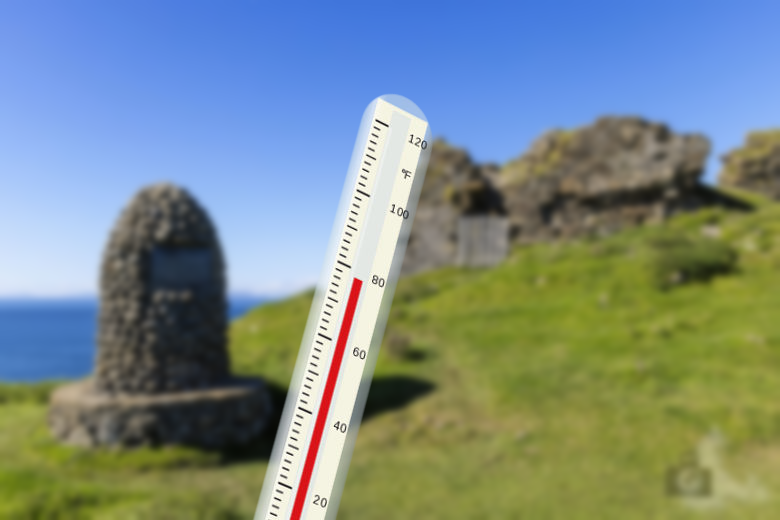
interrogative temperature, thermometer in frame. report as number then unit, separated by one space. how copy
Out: 78 °F
